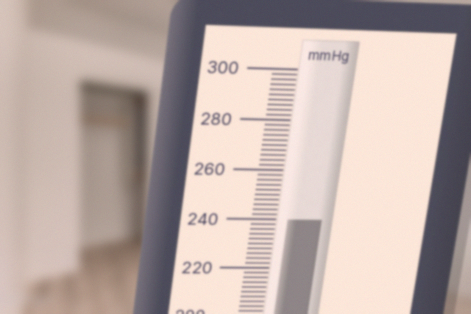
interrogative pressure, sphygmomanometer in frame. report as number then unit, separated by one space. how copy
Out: 240 mmHg
